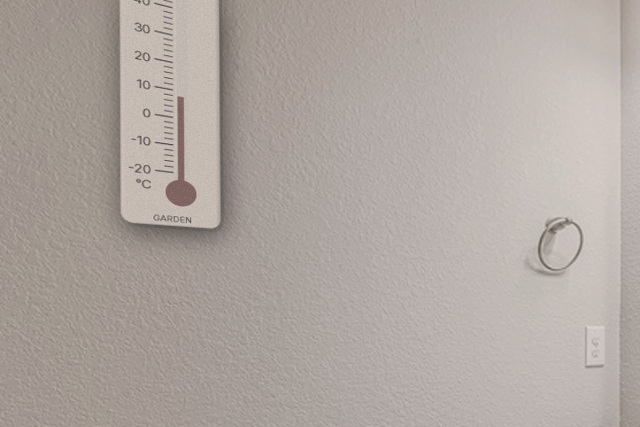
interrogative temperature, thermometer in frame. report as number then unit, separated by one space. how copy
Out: 8 °C
